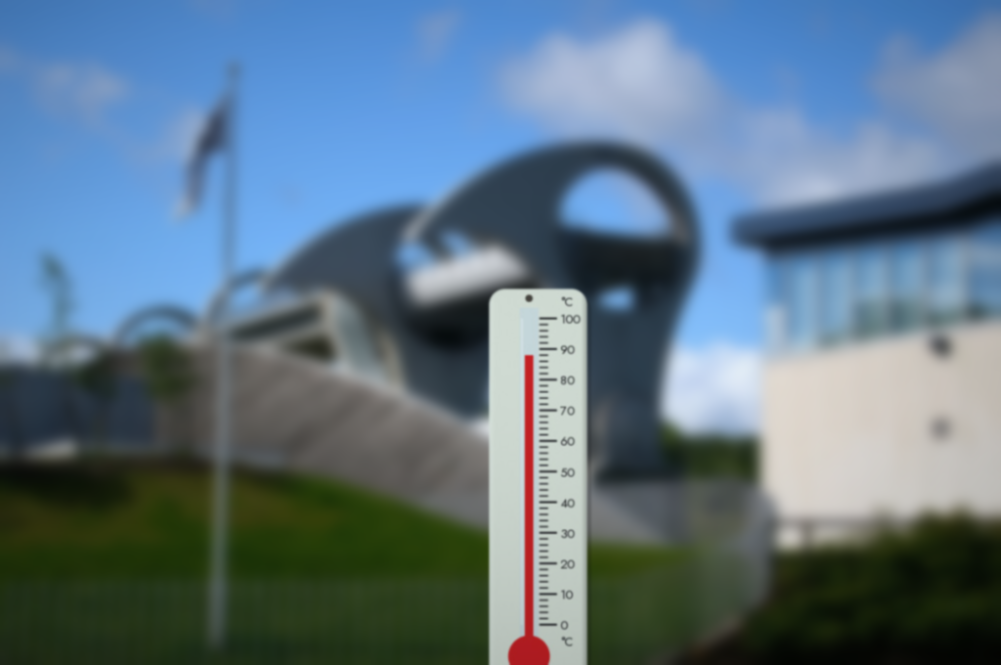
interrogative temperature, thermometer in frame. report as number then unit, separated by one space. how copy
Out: 88 °C
